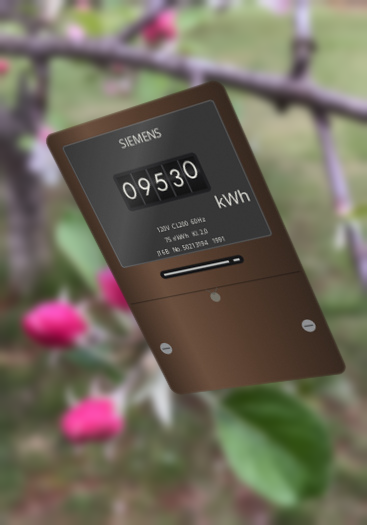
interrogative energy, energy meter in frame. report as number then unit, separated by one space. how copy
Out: 9530 kWh
